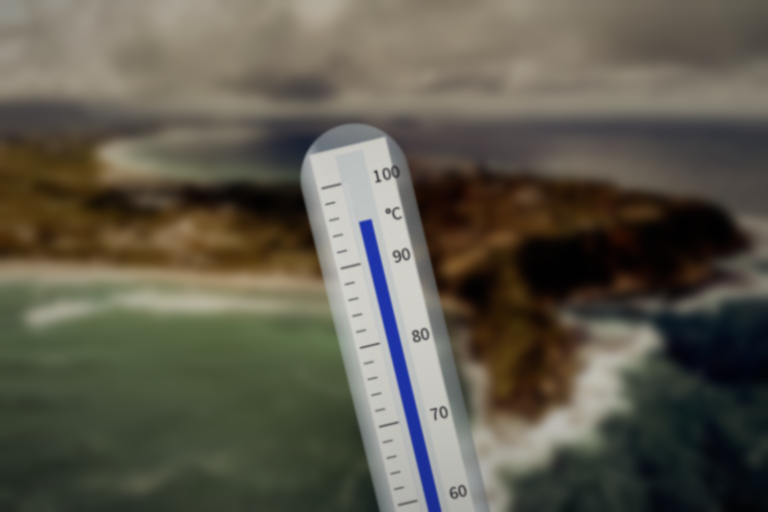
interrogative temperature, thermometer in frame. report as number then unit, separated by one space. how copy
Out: 95 °C
